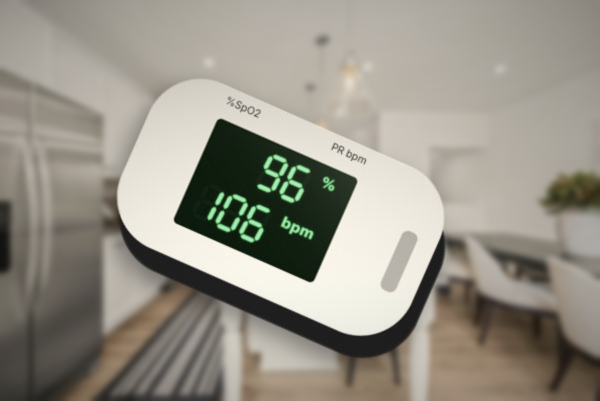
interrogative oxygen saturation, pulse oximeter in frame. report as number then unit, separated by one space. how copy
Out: 96 %
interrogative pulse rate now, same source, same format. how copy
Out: 106 bpm
